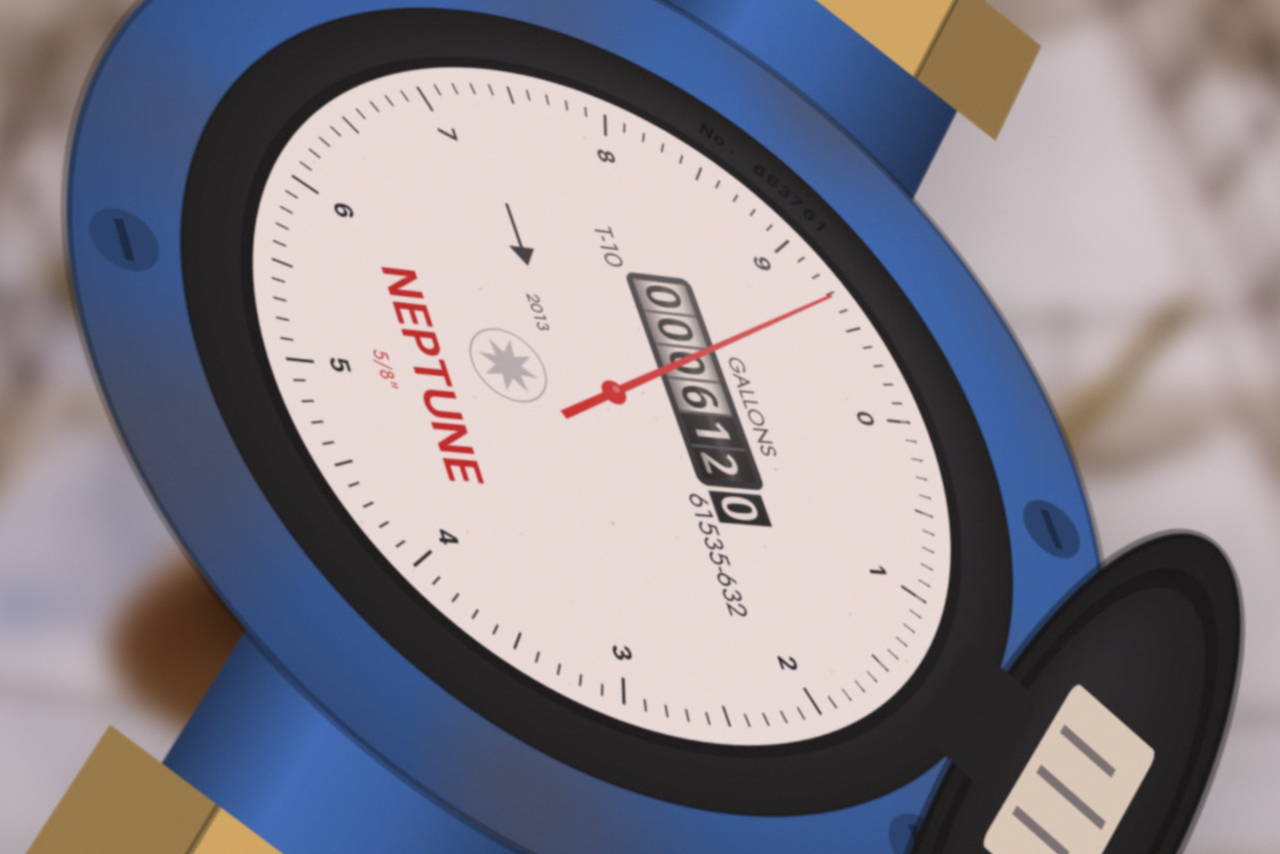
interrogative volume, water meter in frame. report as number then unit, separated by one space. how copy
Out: 6119.3 gal
